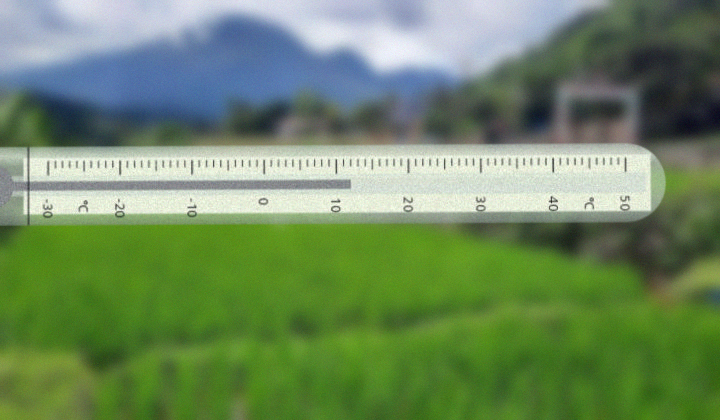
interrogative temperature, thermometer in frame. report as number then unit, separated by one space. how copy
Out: 12 °C
